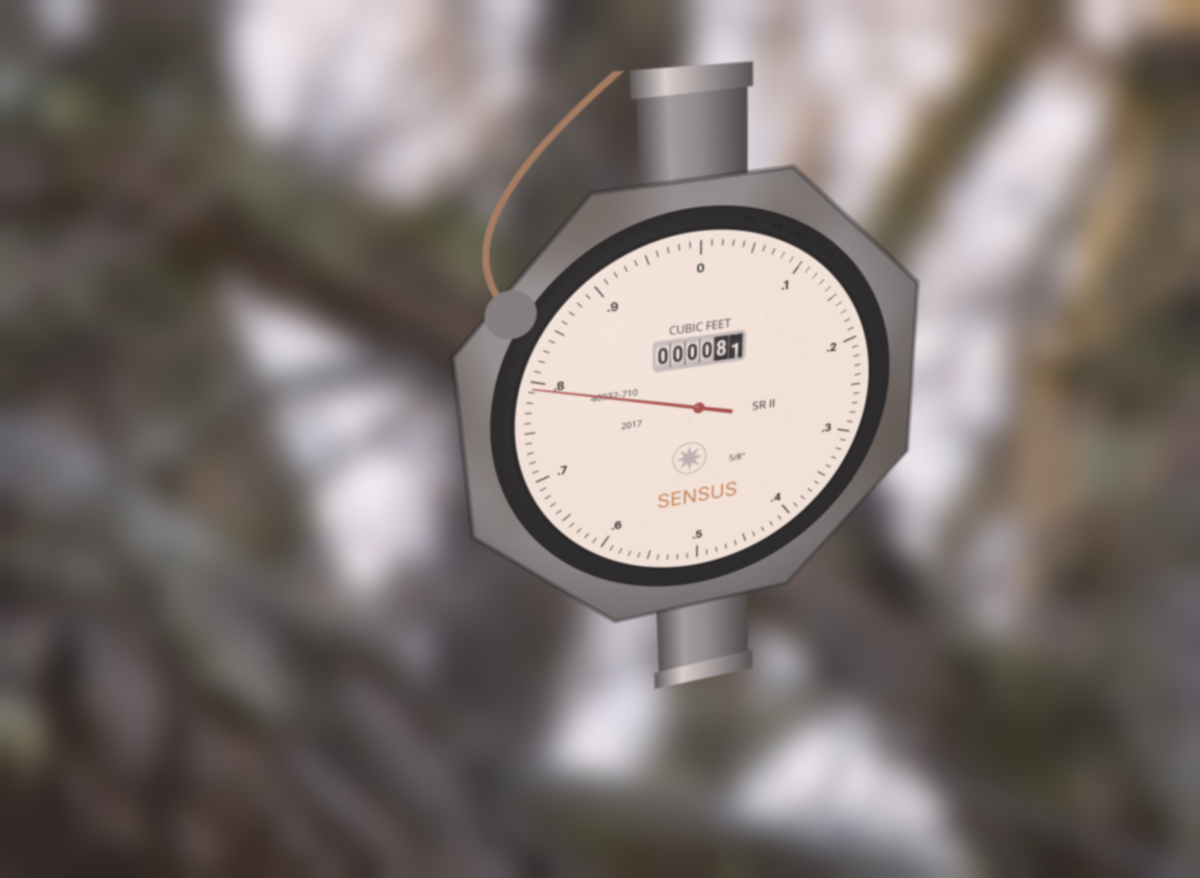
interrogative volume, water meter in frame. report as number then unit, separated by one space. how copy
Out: 80.79 ft³
